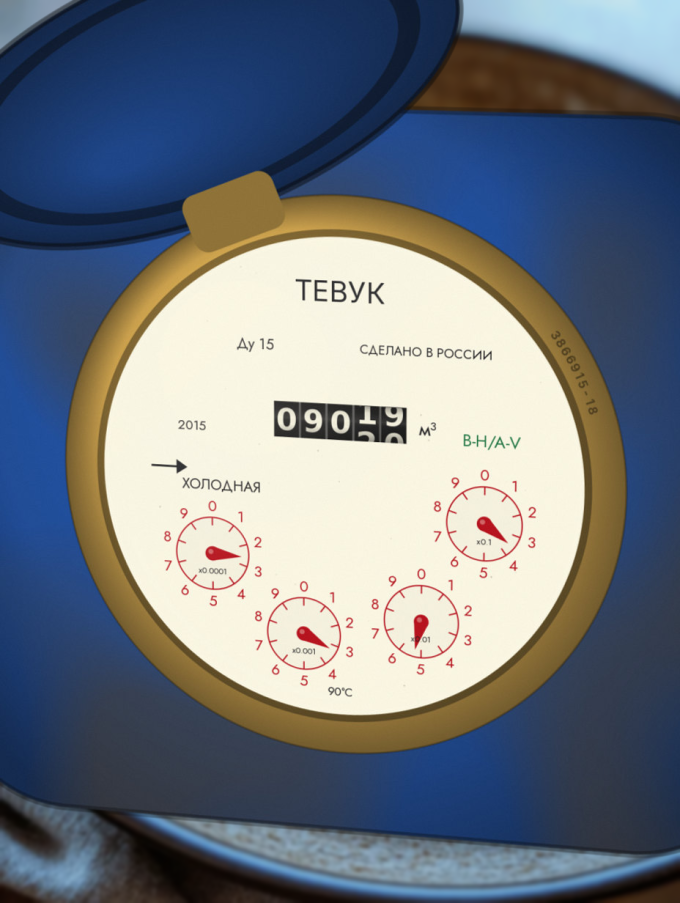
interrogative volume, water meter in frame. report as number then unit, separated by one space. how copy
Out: 9019.3532 m³
